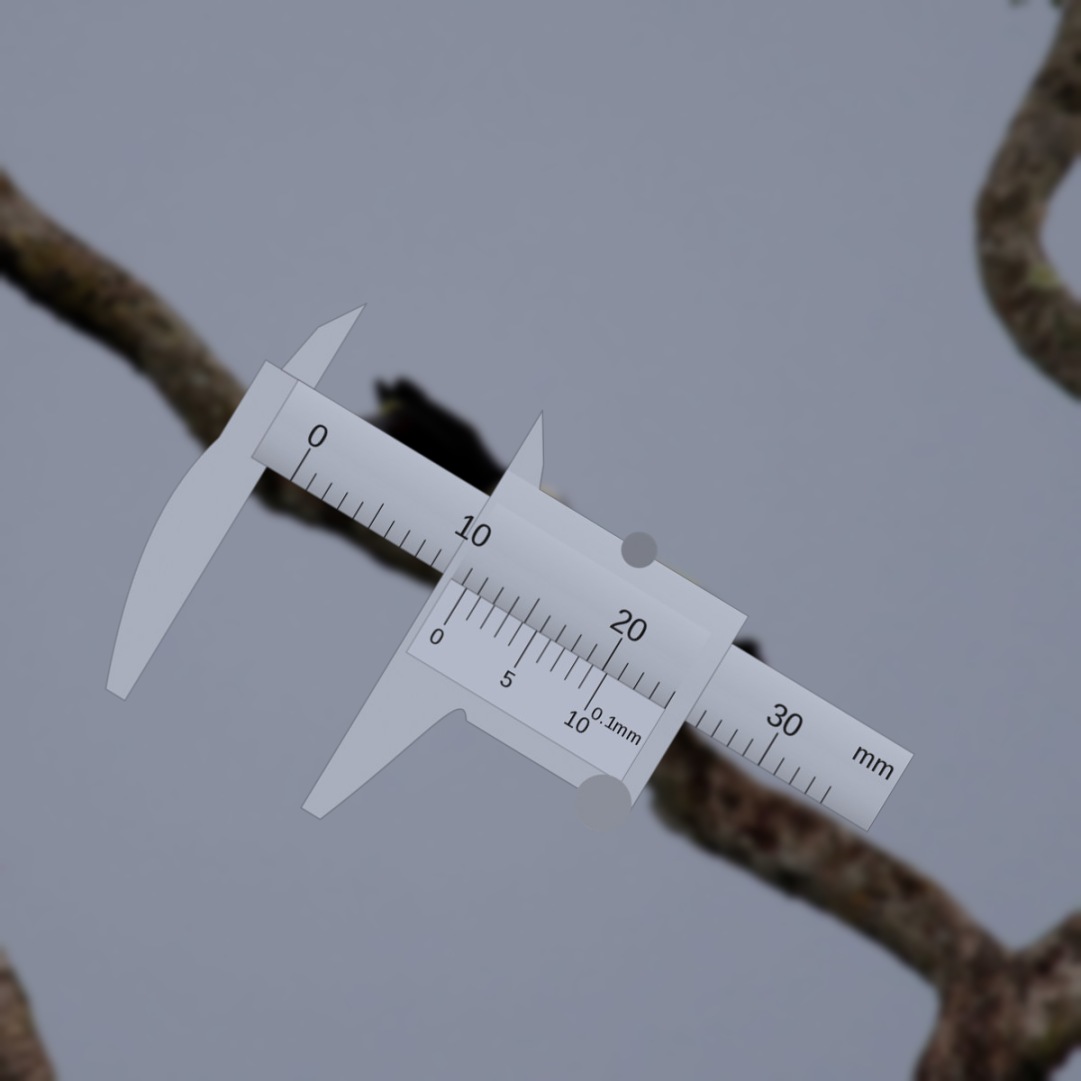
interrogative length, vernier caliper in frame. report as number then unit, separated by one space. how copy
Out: 11.3 mm
